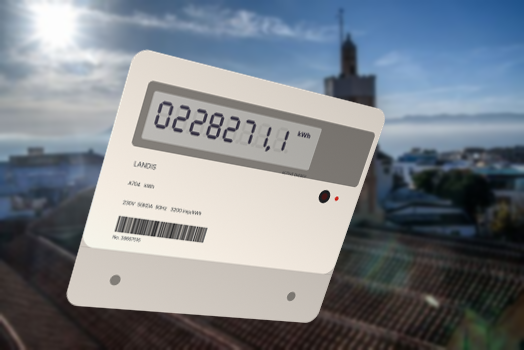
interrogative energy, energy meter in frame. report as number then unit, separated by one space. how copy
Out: 228271.1 kWh
